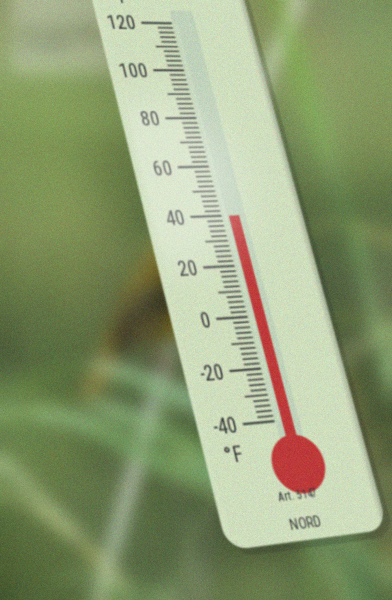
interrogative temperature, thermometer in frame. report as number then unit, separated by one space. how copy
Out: 40 °F
